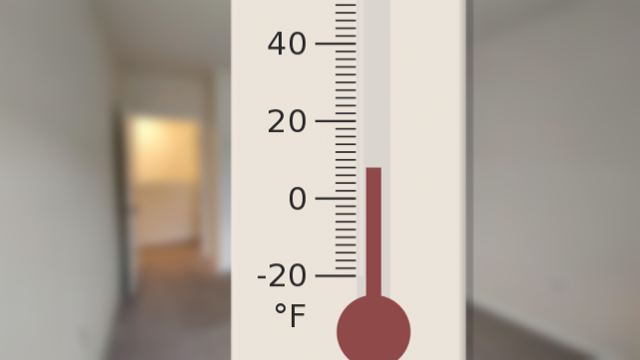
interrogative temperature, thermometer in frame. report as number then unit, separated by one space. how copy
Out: 8 °F
